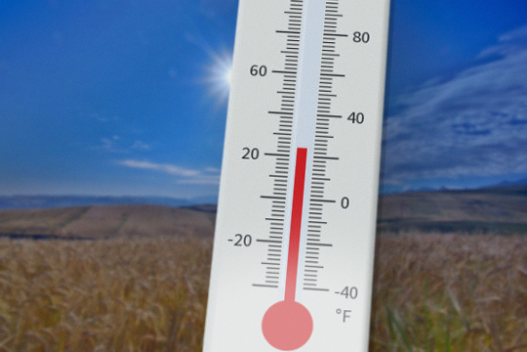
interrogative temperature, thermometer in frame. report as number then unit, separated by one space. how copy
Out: 24 °F
